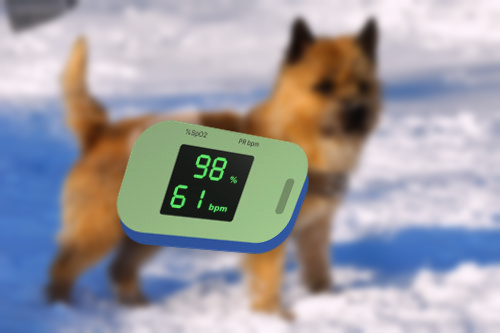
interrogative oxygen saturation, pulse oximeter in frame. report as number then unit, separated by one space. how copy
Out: 98 %
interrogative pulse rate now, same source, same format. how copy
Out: 61 bpm
